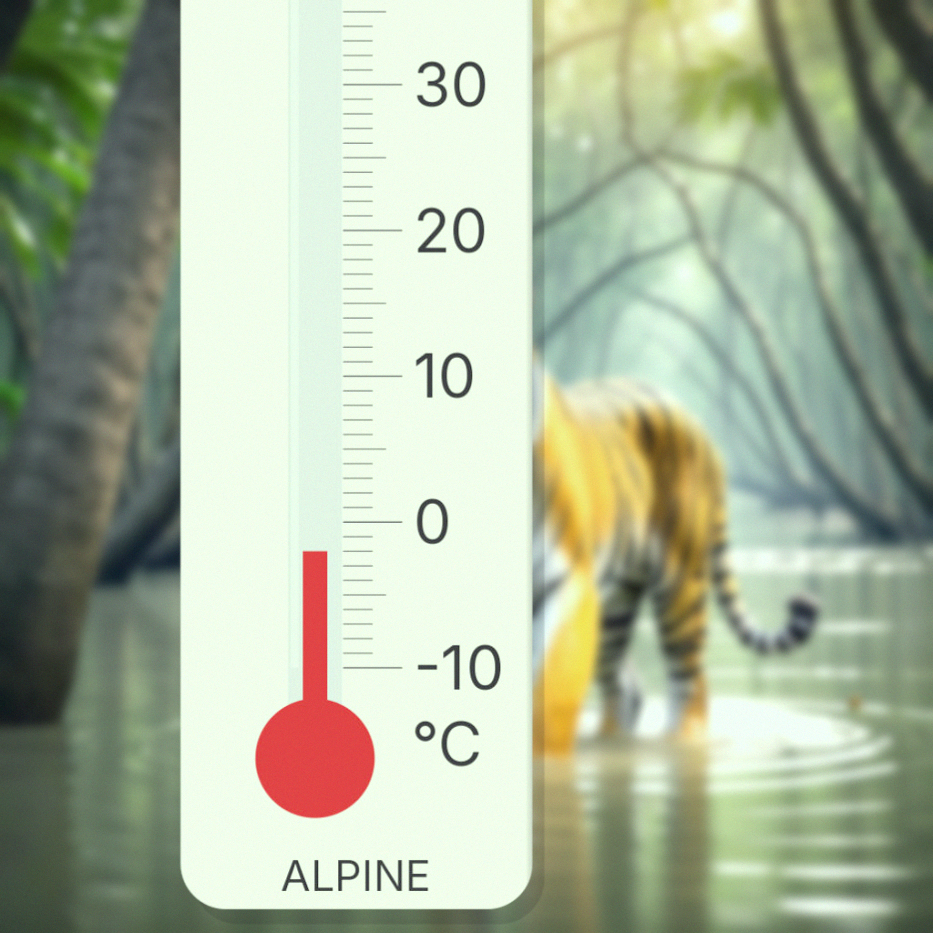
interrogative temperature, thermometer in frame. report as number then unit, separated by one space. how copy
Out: -2 °C
